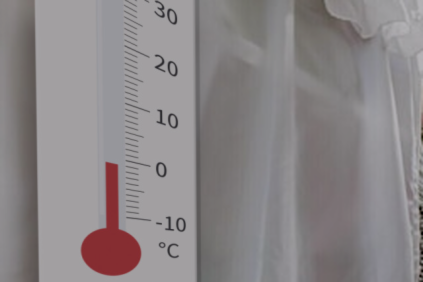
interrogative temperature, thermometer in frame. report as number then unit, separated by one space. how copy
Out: -1 °C
